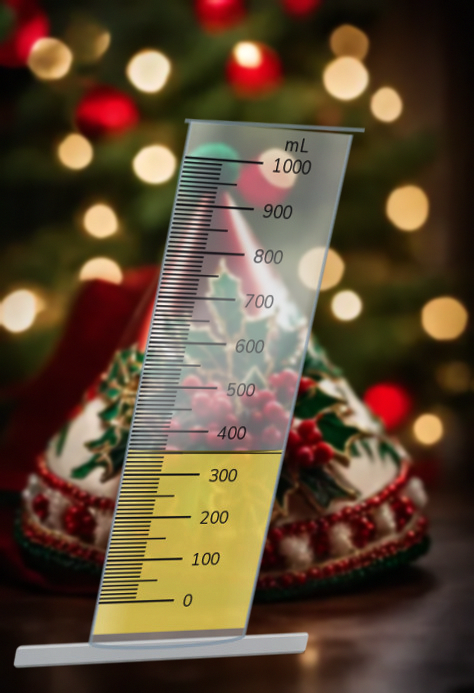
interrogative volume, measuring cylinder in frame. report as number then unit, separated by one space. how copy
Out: 350 mL
